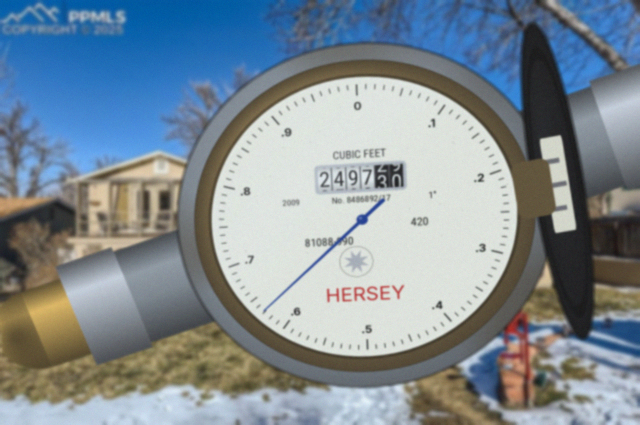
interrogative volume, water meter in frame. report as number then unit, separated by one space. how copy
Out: 249729.63 ft³
